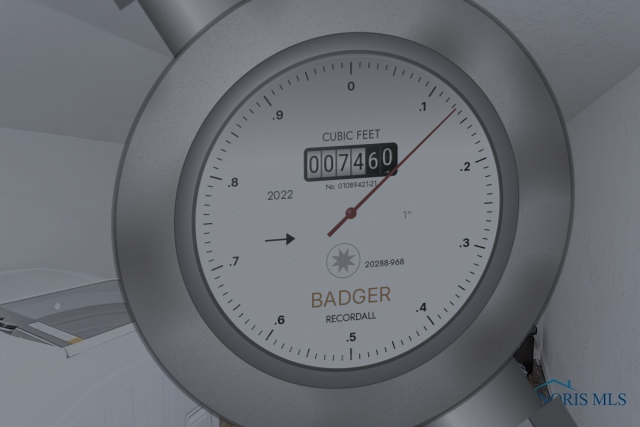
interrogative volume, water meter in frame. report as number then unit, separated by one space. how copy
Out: 7460.13 ft³
